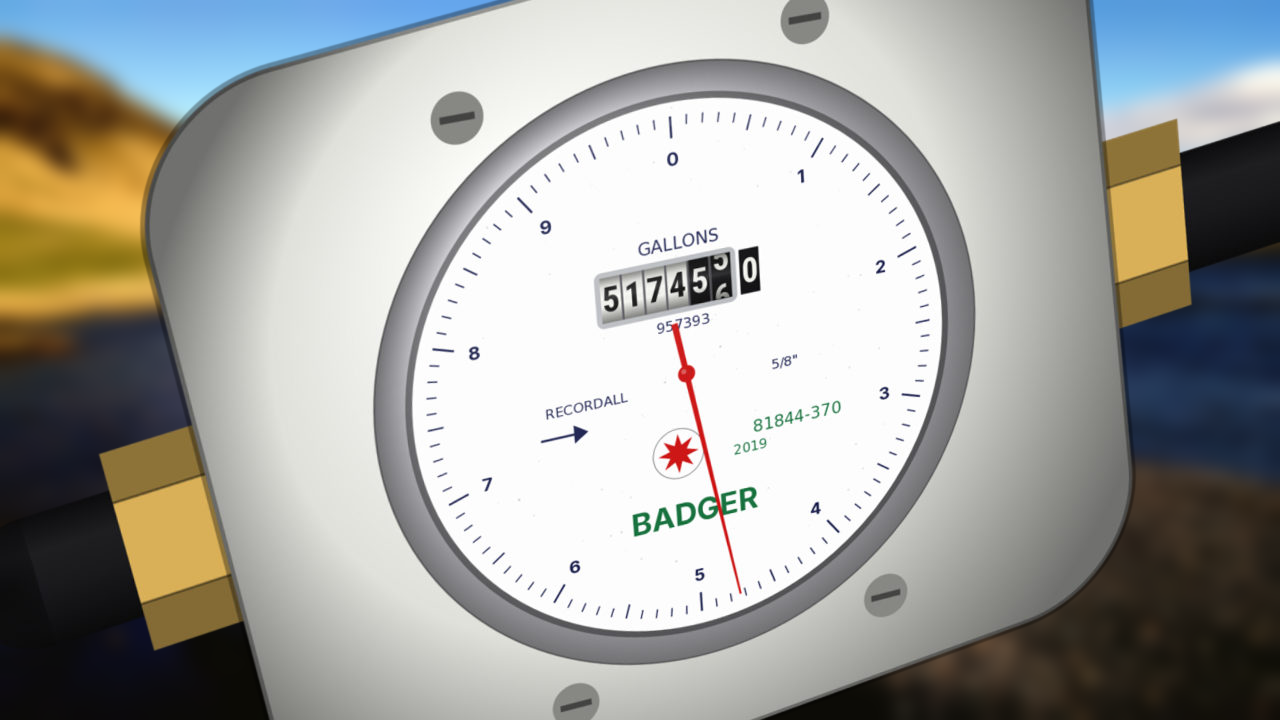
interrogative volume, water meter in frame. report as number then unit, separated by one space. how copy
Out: 5174554.7 gal
